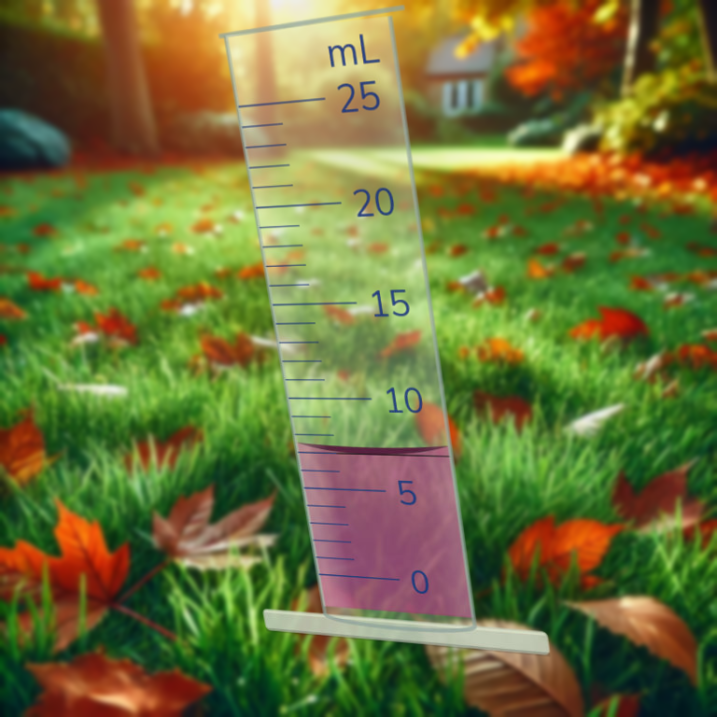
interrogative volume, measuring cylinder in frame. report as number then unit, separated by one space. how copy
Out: 7 mL
